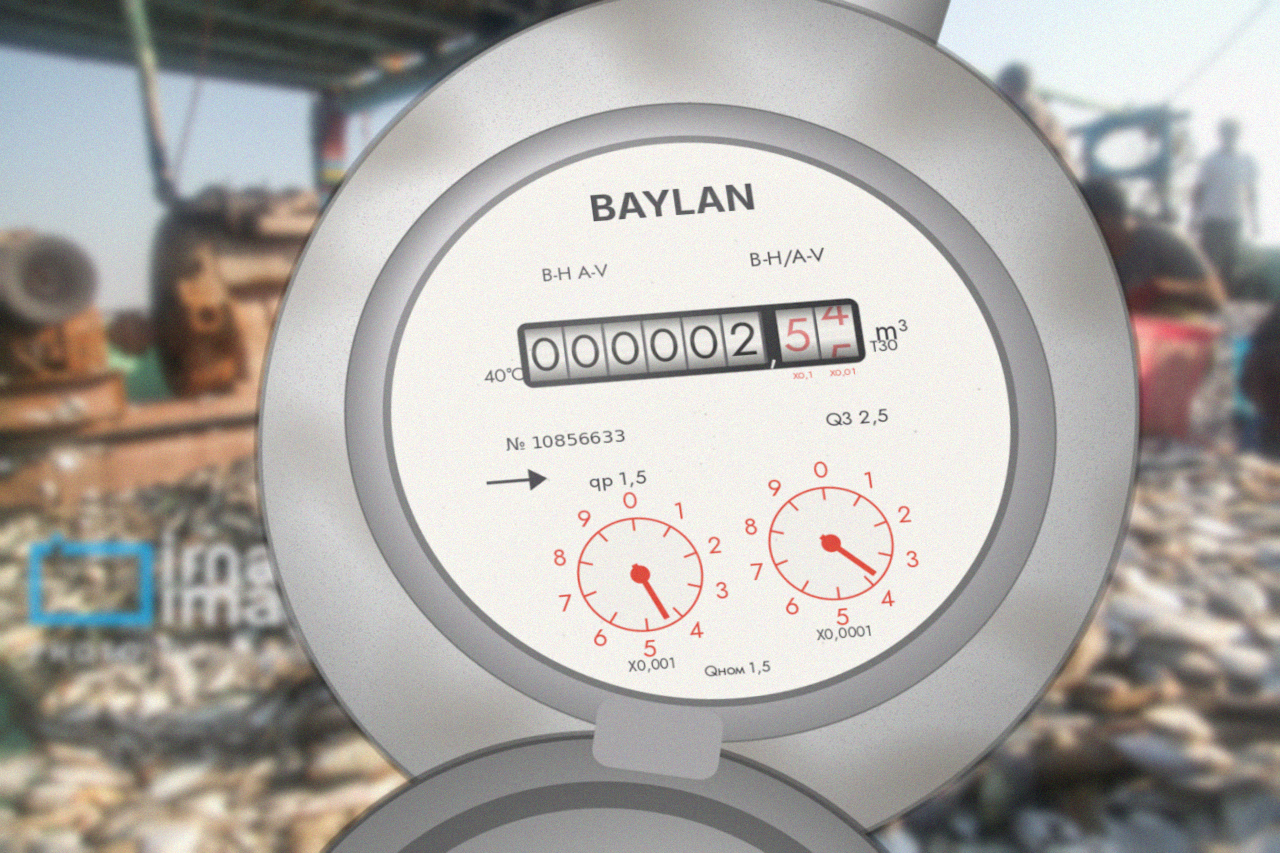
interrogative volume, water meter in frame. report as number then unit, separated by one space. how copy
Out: 2.5443 m³
